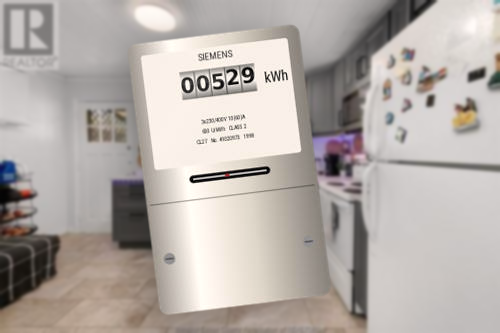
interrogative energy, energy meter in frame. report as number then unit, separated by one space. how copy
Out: 529 kWh
